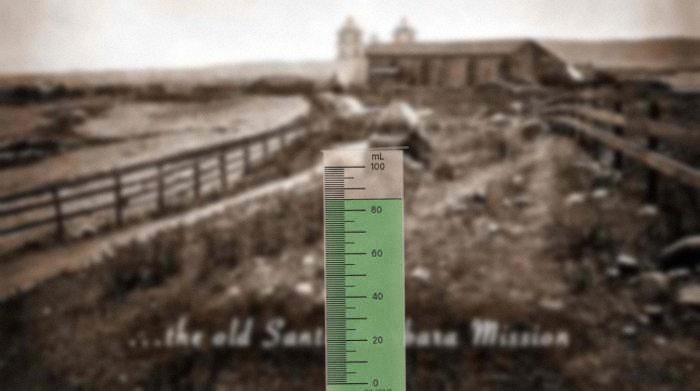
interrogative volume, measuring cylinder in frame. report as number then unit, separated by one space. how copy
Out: 85 mL
